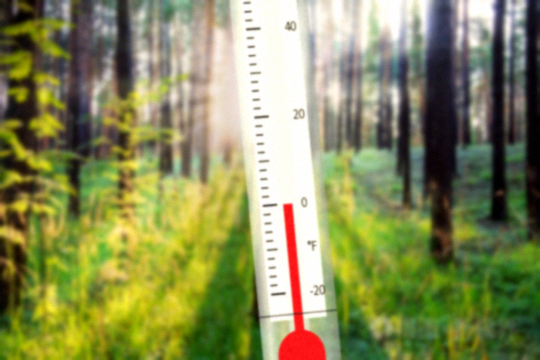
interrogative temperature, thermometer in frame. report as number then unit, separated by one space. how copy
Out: 0 °F
